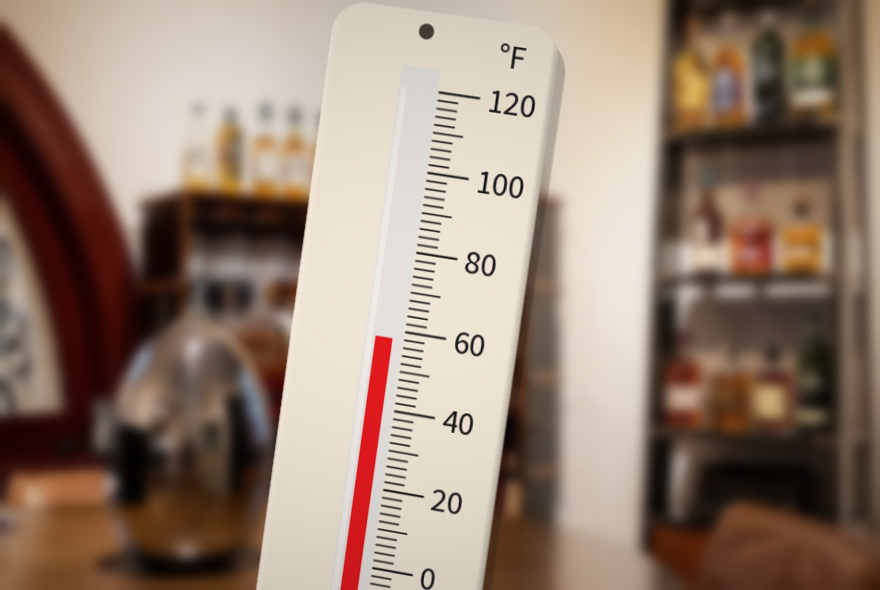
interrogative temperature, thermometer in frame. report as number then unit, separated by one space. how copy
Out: 58 °F
